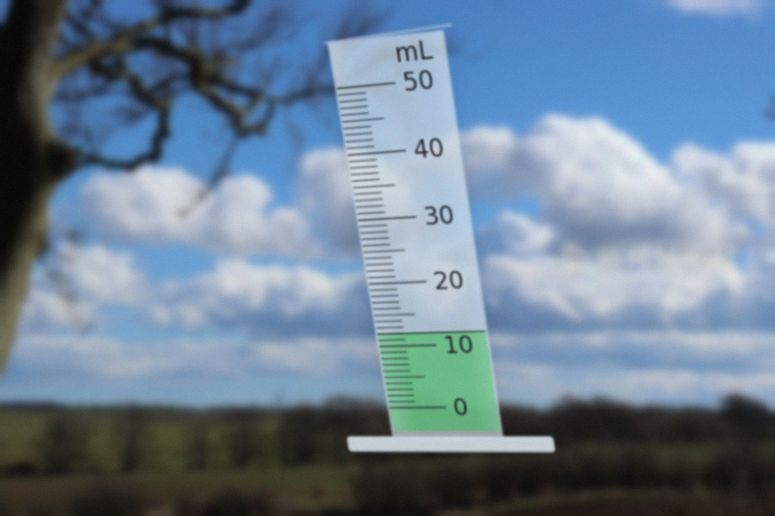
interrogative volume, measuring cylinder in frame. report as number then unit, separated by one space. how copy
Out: 12 mL
